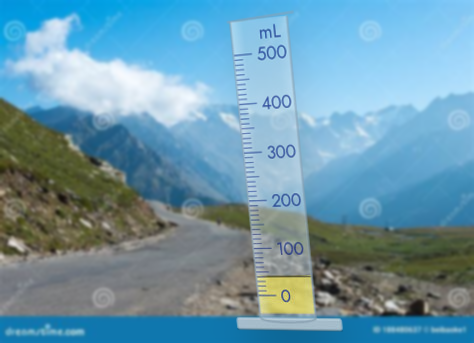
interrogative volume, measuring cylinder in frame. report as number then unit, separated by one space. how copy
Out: 40 mL
